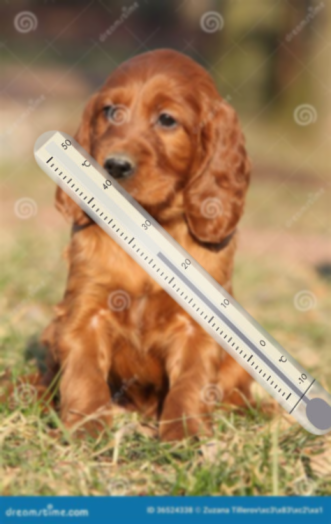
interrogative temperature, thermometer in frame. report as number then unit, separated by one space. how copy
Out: 25 °C
